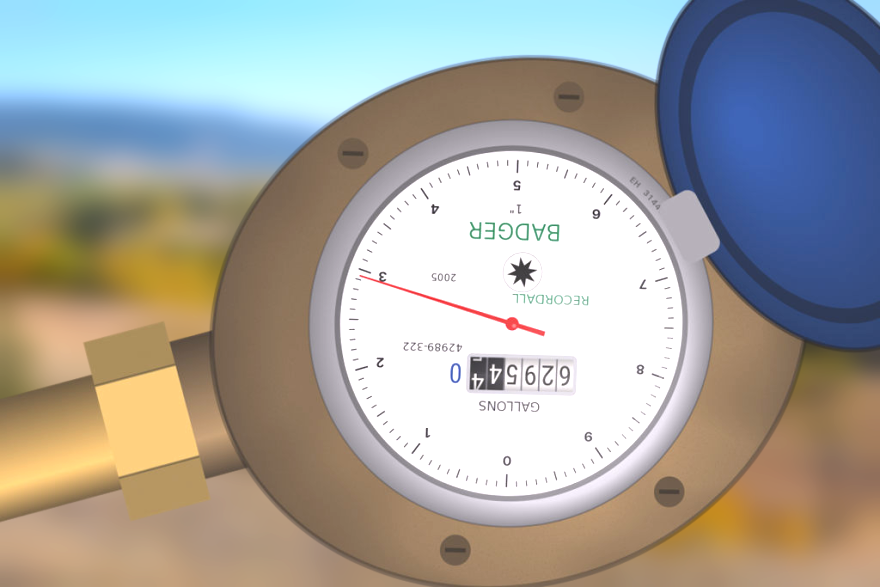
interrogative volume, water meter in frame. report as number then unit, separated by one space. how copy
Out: 6295442.9 gal
